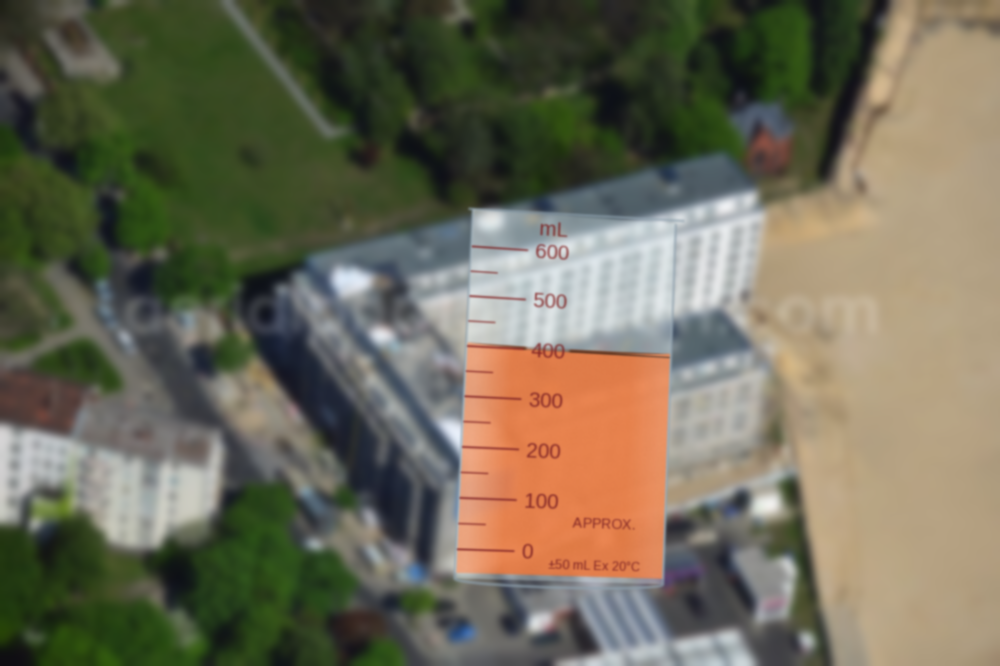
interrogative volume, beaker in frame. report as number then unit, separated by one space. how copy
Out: 400 mL
